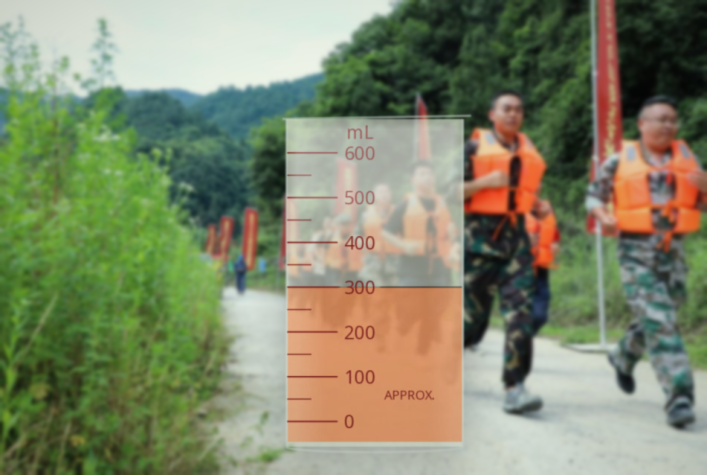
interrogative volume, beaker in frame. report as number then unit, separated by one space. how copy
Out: 300 mL
